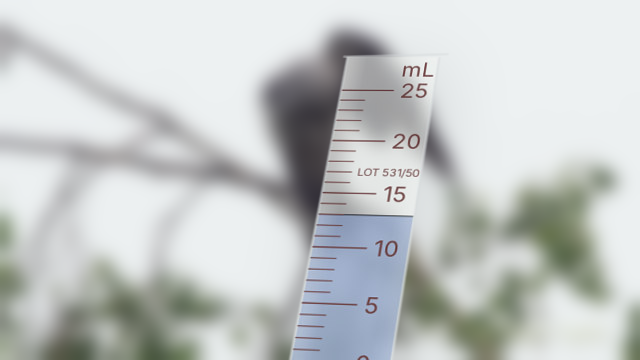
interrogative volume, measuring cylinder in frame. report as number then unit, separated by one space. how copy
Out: 13 mL
